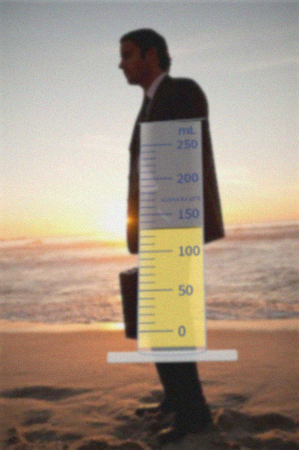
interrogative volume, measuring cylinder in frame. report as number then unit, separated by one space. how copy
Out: 130 mL
